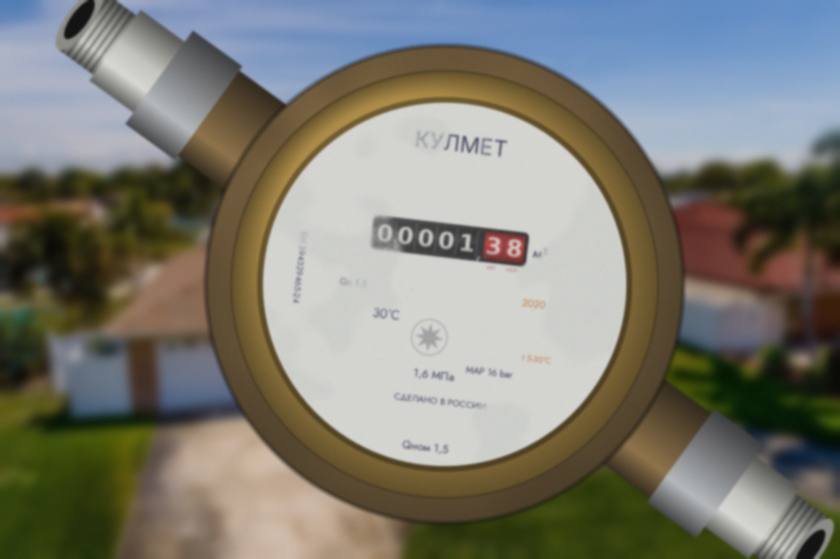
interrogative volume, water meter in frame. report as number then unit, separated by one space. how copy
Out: 1.38 m³
